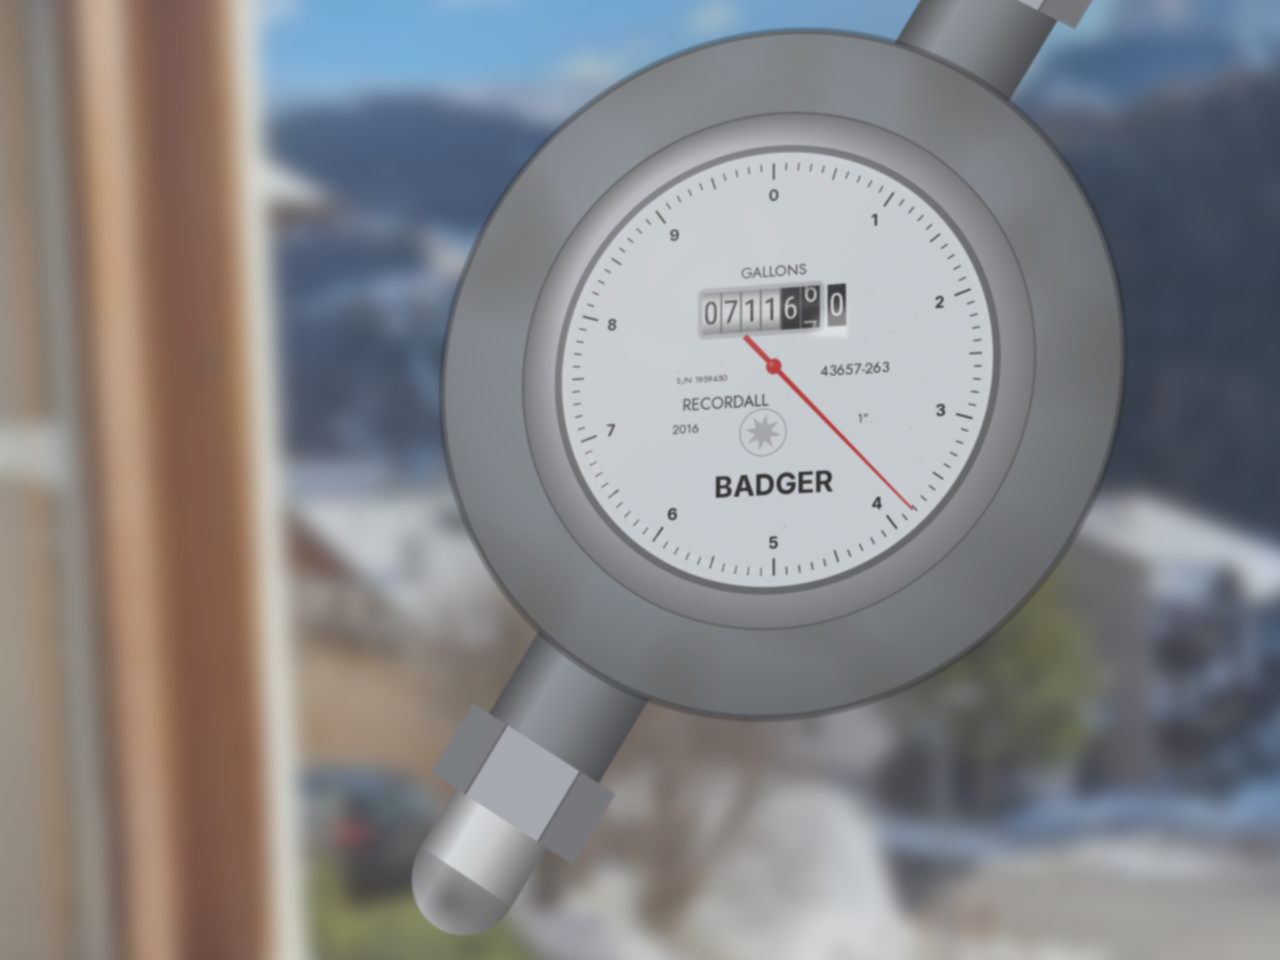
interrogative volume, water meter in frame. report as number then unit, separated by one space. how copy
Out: 711663.8 gal
